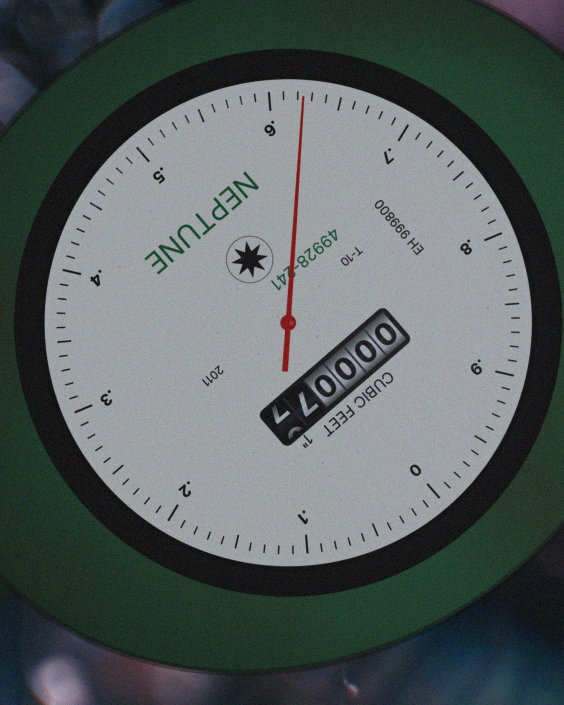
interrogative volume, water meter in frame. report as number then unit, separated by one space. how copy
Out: 76.62 ft³
